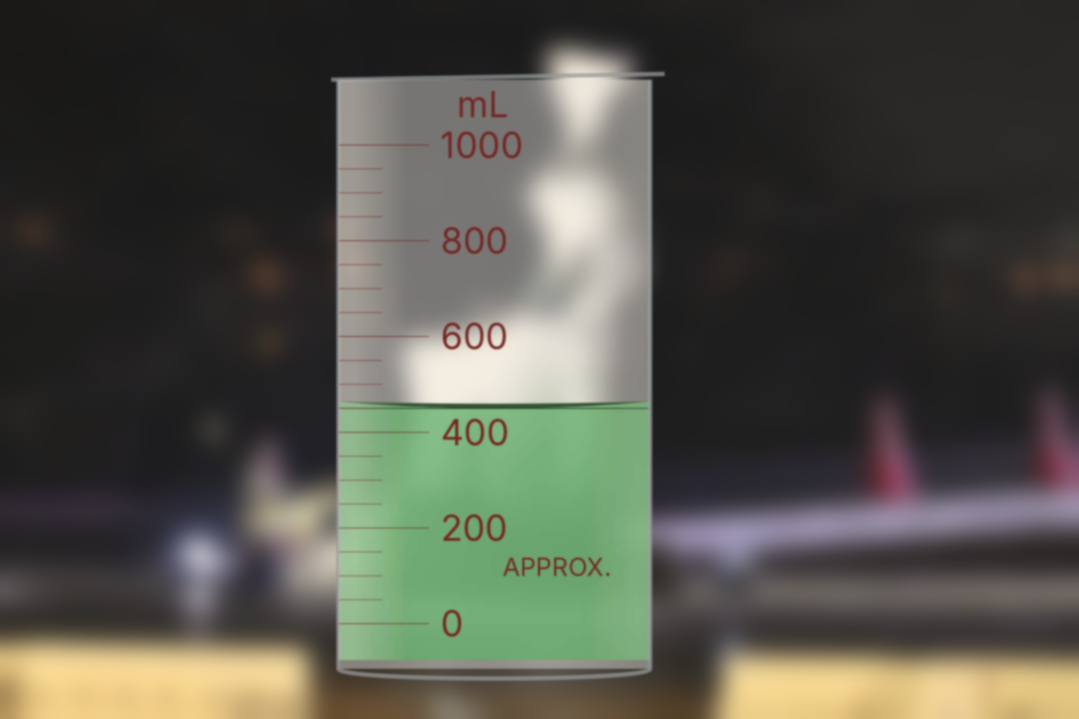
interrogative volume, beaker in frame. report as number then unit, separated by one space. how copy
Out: 450 mL
